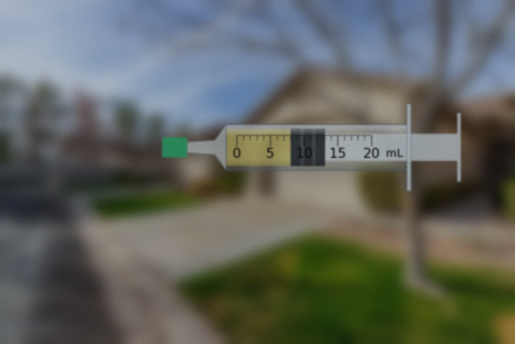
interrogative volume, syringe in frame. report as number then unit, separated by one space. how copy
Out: 8 mL
